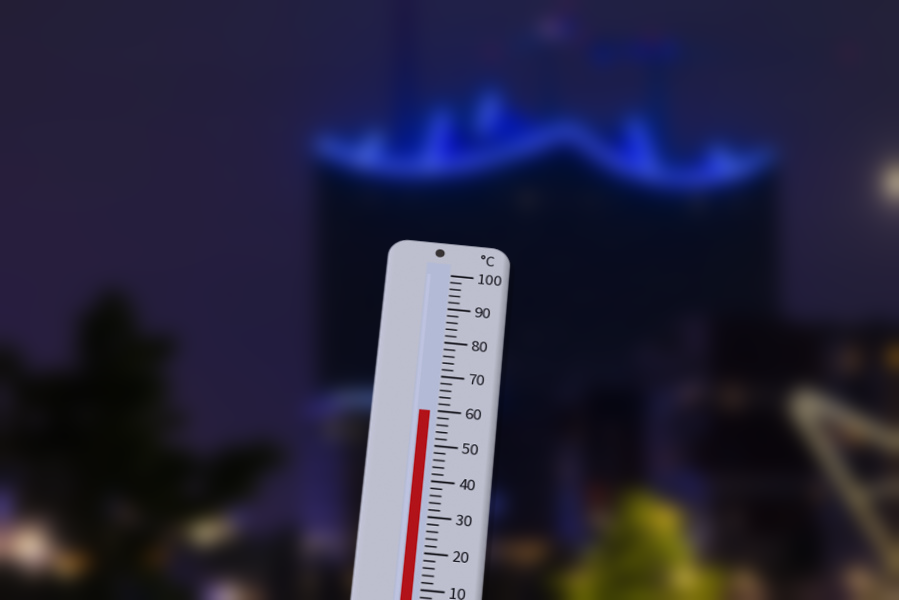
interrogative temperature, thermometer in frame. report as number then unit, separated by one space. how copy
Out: 60 °C
